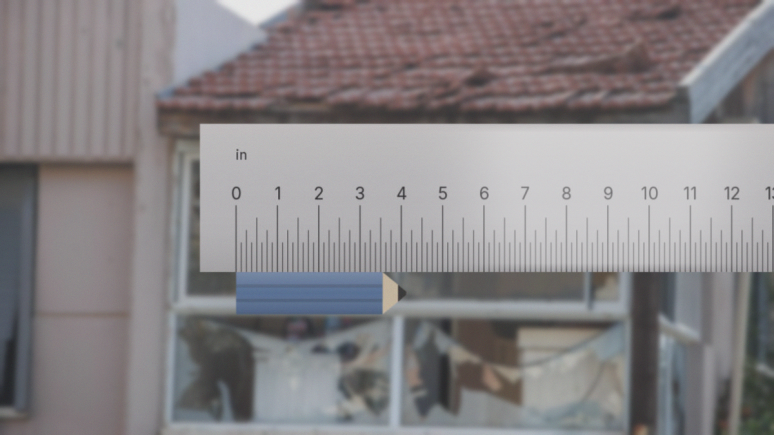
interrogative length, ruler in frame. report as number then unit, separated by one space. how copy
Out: 4.125 in
